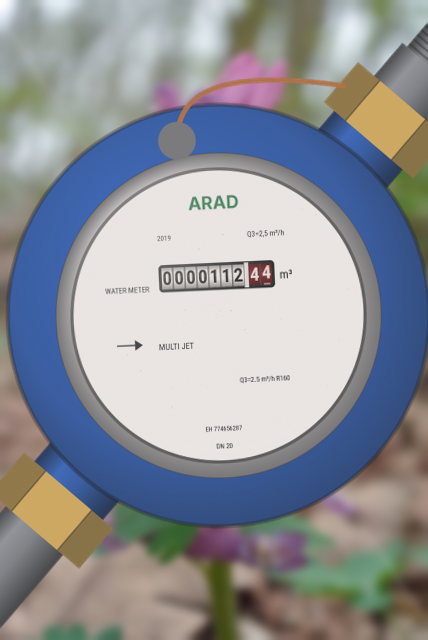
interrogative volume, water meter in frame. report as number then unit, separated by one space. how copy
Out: 112.44 m³
